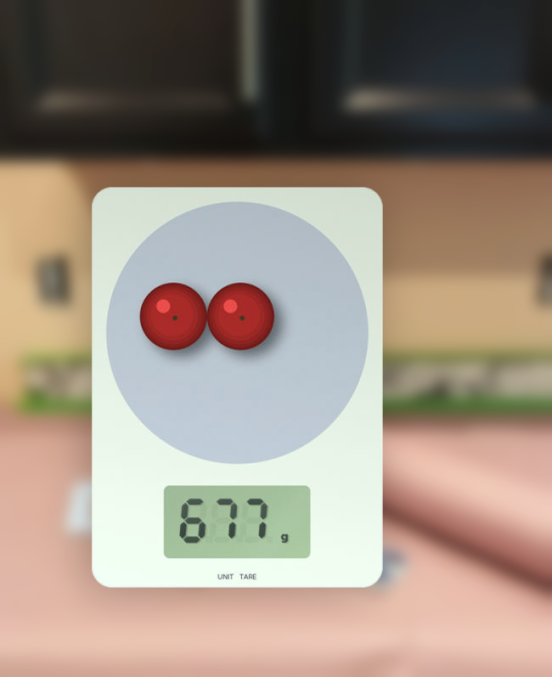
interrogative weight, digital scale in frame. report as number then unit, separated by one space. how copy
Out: 677 g
